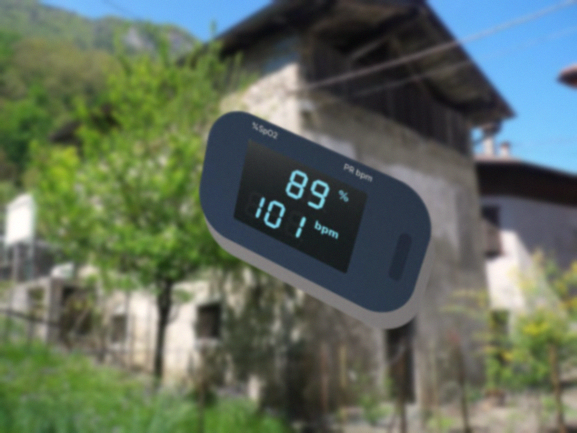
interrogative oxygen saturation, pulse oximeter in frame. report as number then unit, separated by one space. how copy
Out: 89 %
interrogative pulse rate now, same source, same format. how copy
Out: 101 bpm
